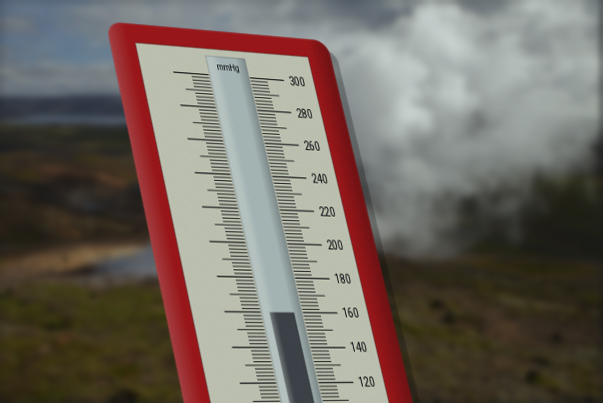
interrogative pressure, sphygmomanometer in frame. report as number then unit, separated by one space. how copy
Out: 160 mmHg
